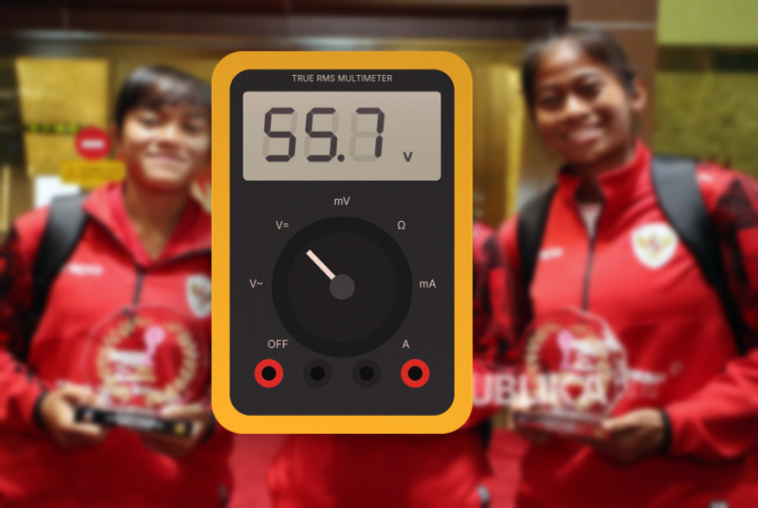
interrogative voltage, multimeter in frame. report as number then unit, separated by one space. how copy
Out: 55.7 V
